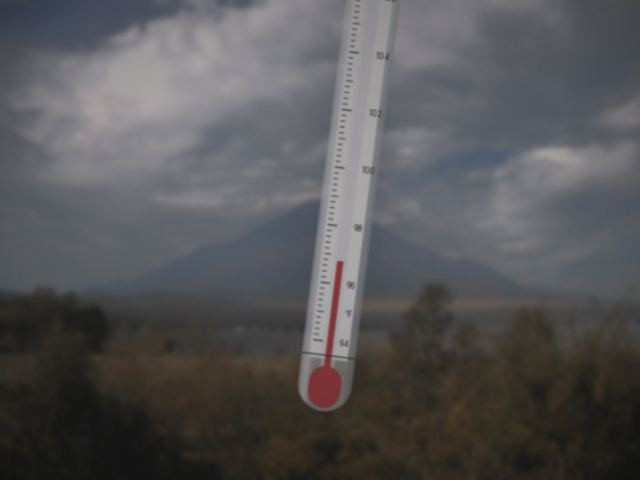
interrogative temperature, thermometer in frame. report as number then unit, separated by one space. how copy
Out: 96.8 °F
